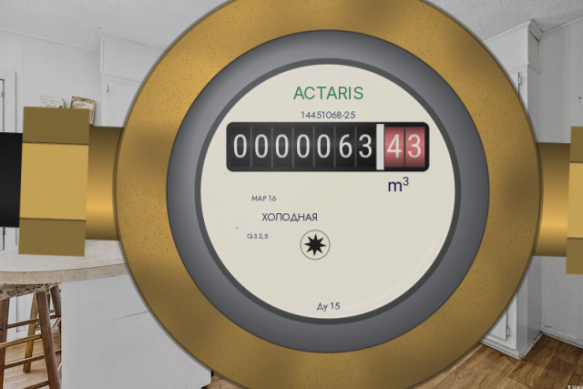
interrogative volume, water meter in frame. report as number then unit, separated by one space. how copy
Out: 63.43 m³
